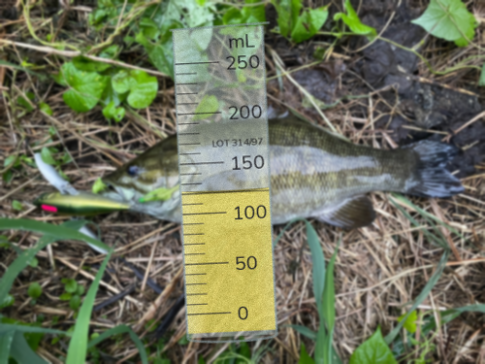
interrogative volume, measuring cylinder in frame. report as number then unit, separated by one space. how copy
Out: 120 mL
